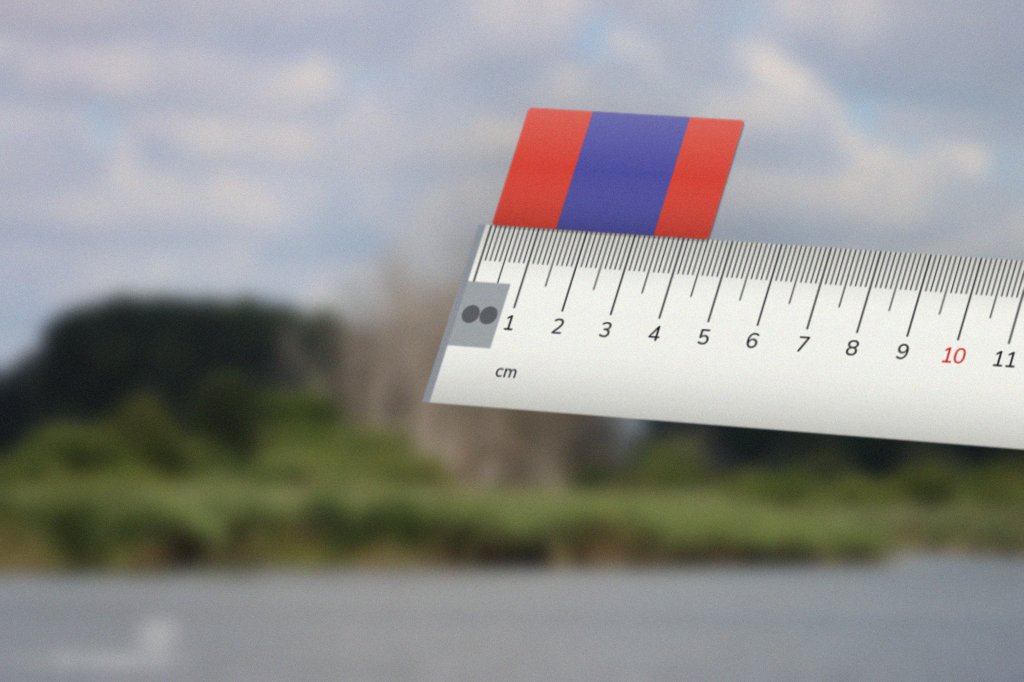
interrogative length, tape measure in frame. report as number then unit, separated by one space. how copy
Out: 4.5 cm
